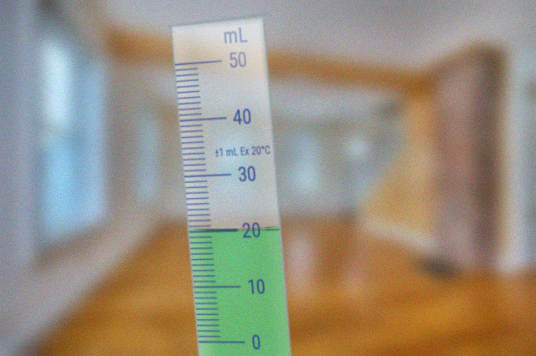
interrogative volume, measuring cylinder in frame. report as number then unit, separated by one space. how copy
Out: 20 mL
